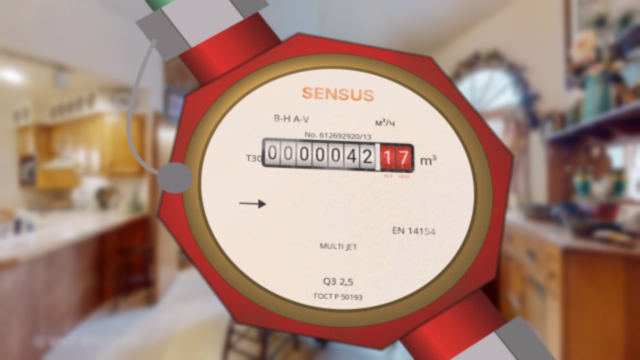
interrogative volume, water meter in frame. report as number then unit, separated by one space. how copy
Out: 42.17 m³
